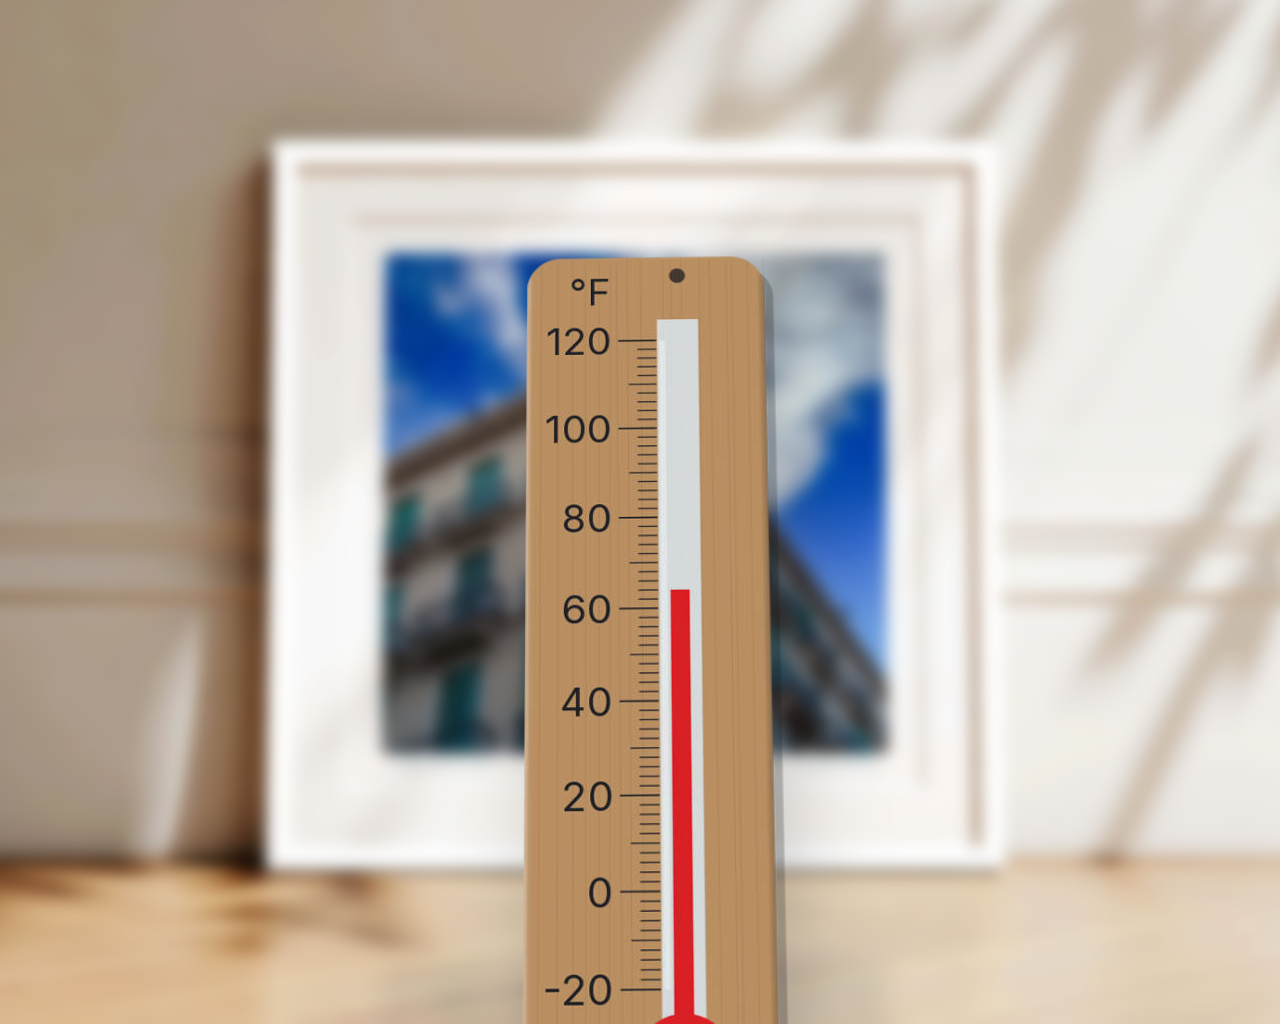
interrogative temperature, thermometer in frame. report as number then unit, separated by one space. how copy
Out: 64 °F
